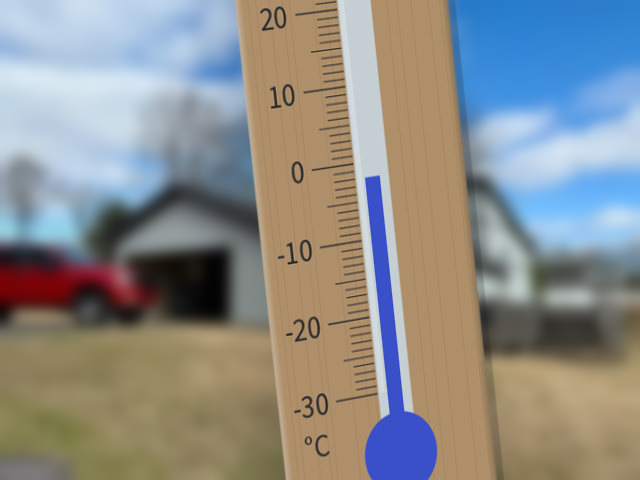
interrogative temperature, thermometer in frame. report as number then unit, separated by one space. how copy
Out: -2 °C
